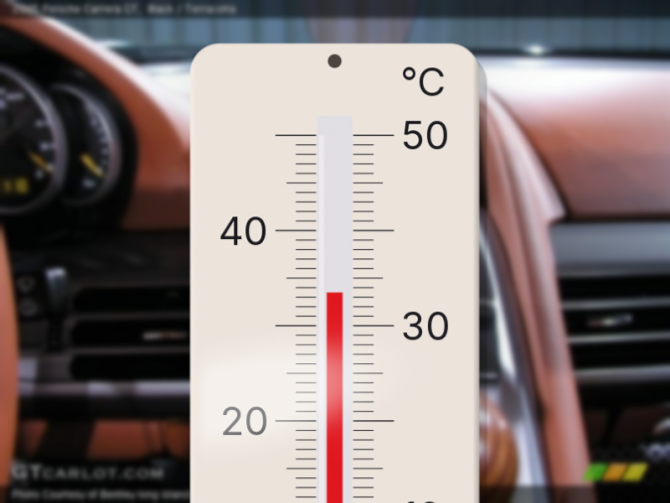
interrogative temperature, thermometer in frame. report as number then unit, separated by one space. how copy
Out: 33.5 °C
